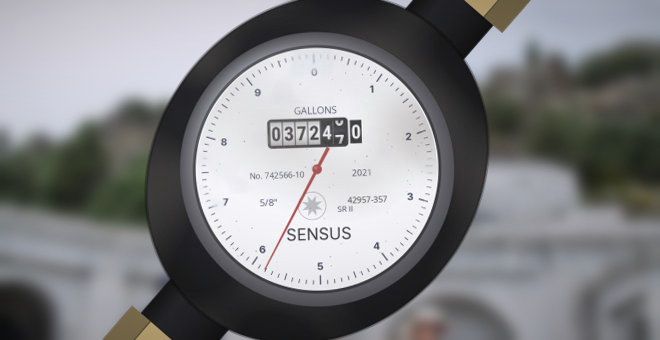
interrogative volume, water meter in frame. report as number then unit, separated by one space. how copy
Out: 372465.8 gal
